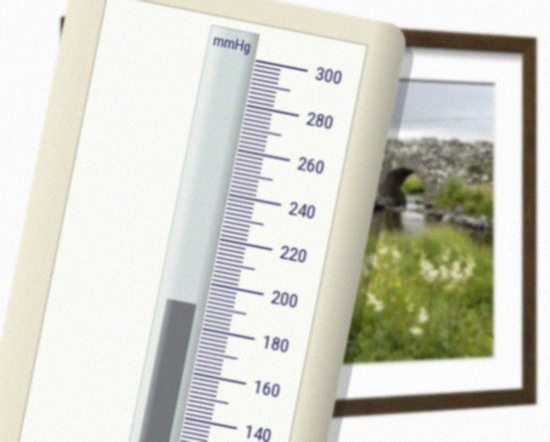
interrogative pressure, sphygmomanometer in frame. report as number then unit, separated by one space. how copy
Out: 190 mmHg
